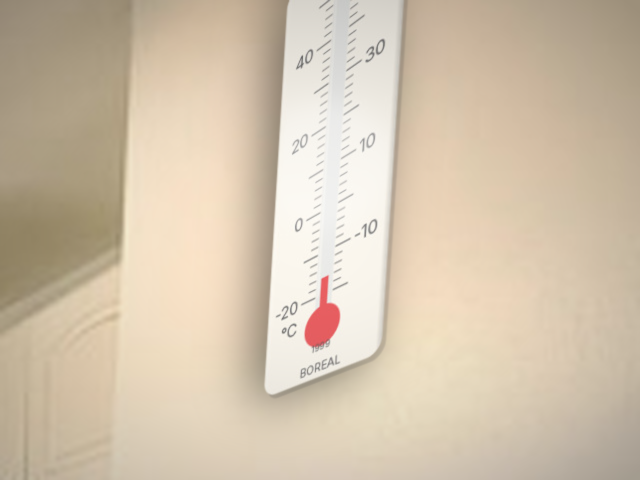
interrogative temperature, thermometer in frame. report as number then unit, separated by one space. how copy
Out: -16 °C
